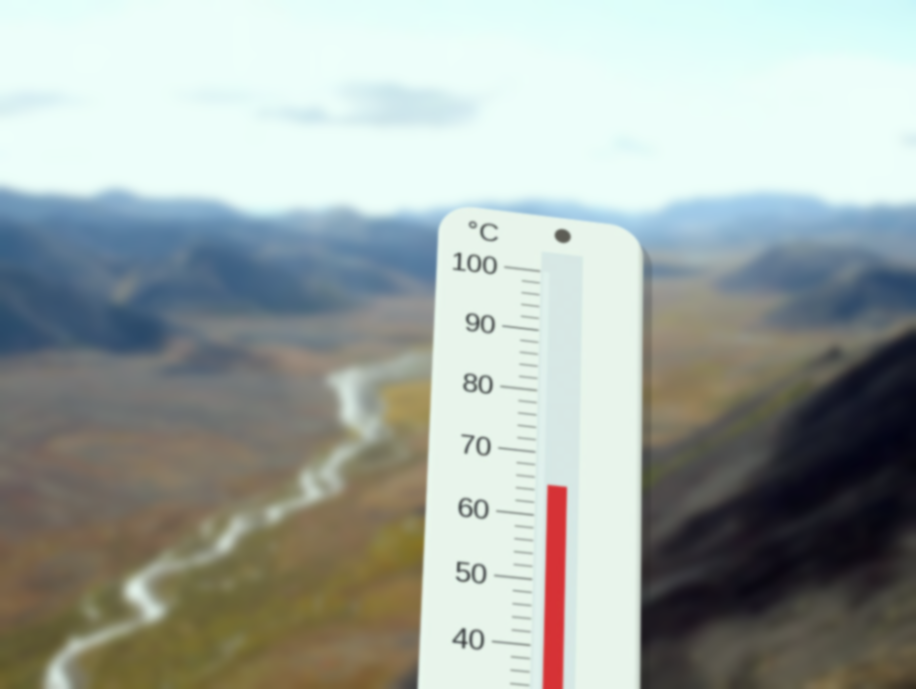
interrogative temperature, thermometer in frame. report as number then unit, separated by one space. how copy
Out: 65 °C
